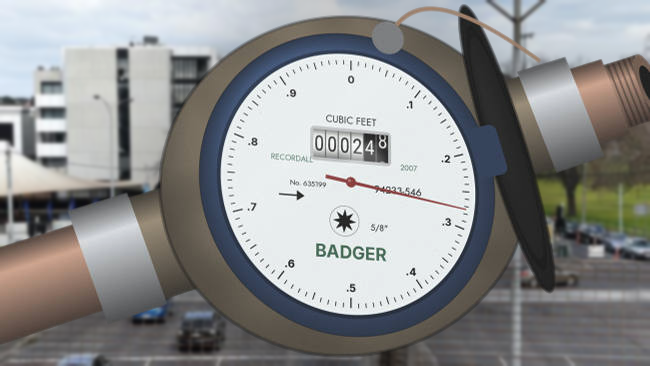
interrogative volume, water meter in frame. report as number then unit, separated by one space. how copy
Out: 248.27 ft³
